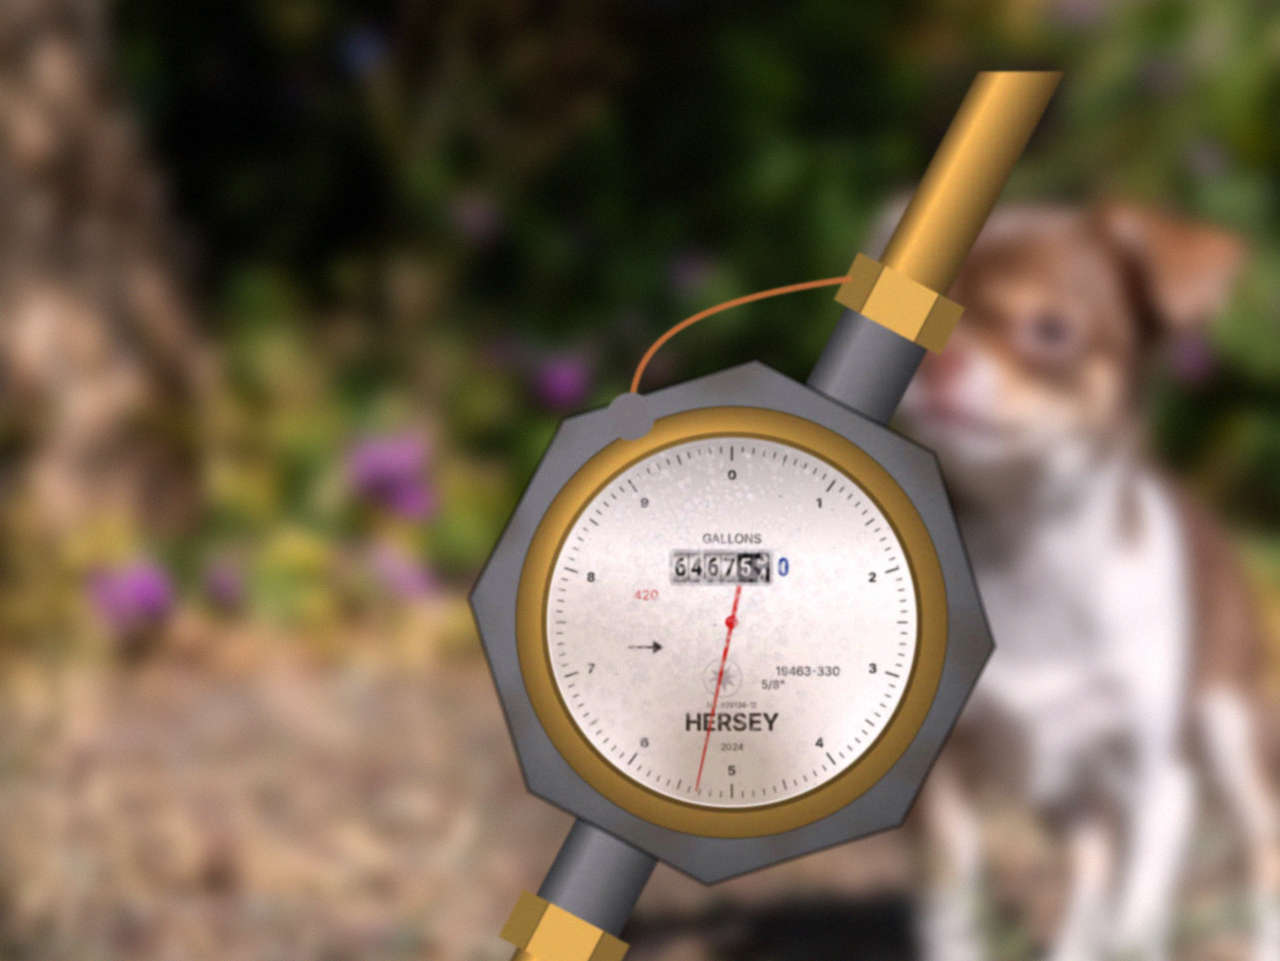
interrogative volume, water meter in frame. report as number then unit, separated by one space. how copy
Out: 6467535.3 gal
